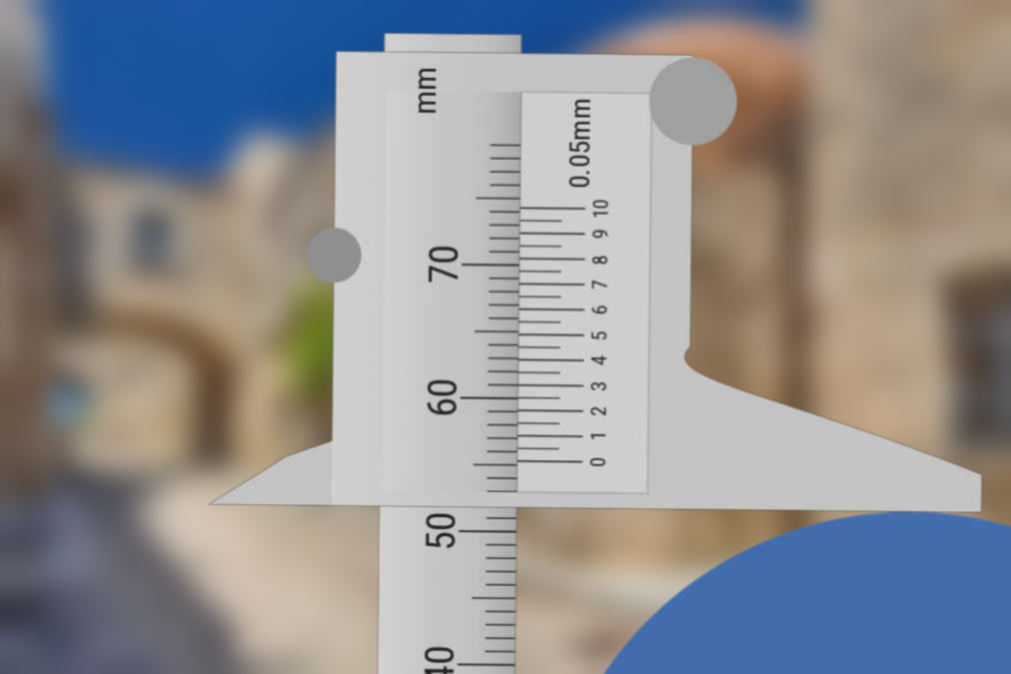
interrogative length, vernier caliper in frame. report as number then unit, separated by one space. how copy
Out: 55.3 mm
